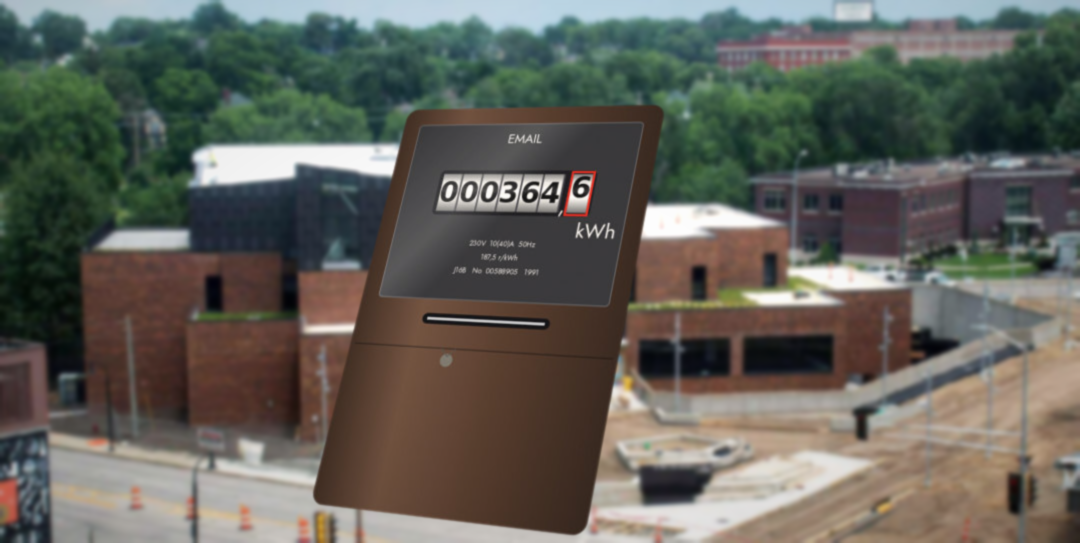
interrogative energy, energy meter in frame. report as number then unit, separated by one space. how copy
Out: 364.6 kWh
